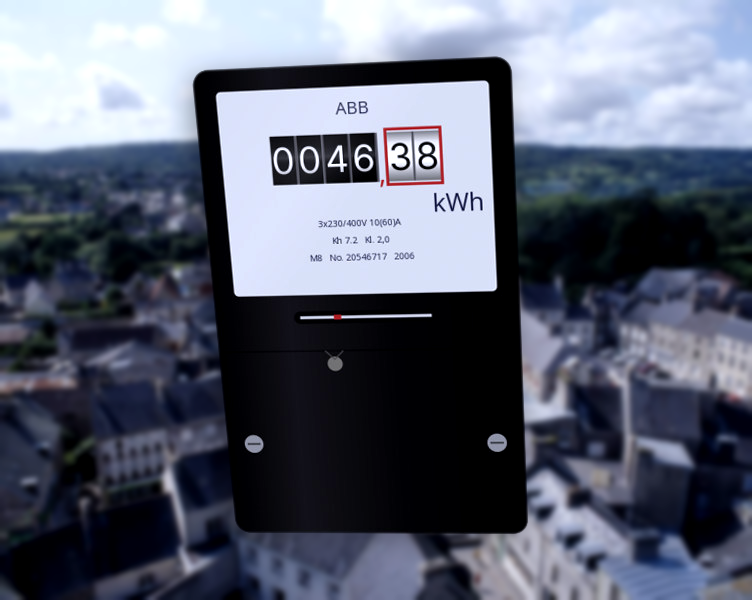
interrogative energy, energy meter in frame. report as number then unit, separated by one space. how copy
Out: 46.38 kWh
